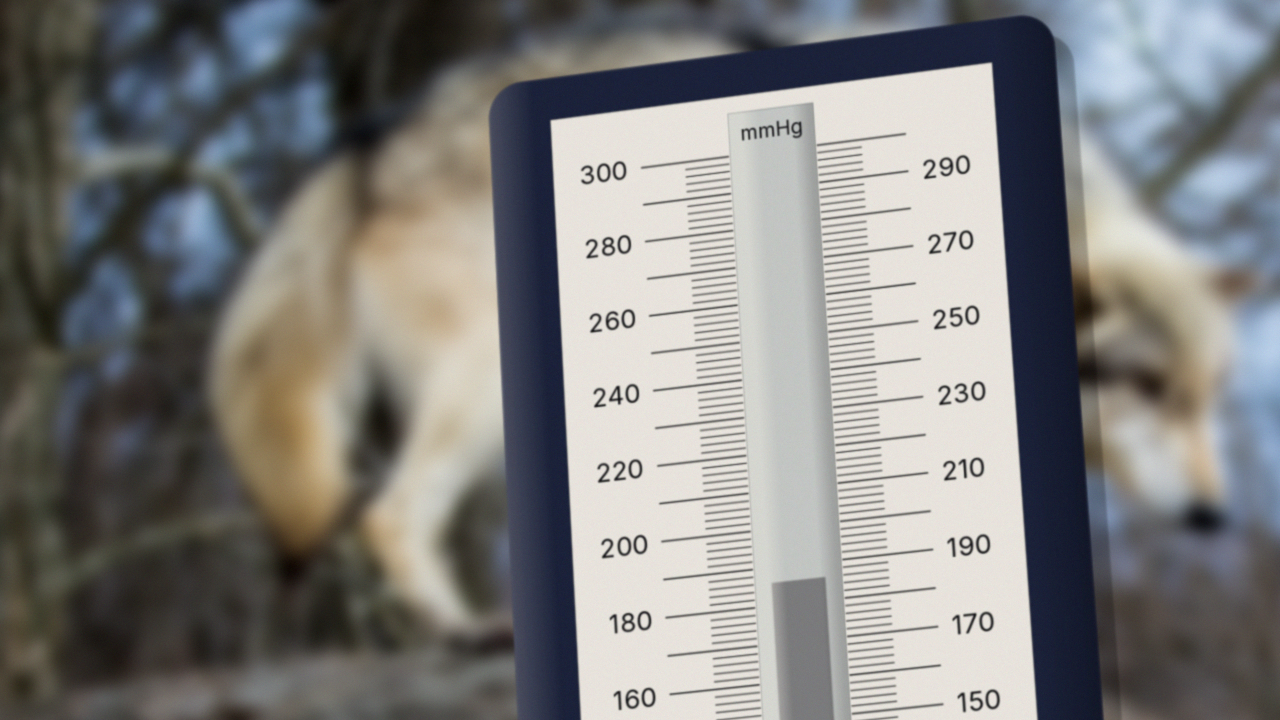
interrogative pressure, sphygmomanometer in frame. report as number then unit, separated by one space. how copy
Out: 186 mmHg
